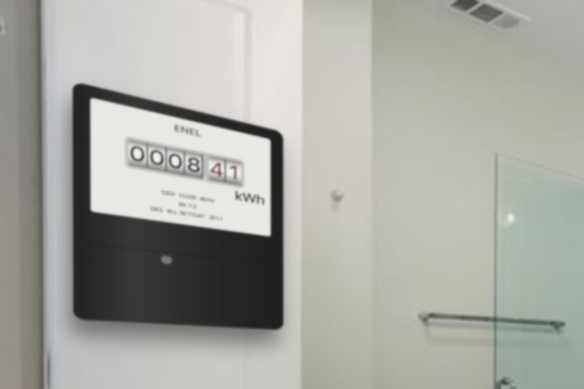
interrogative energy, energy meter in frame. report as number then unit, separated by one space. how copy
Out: 8.41 kWh
